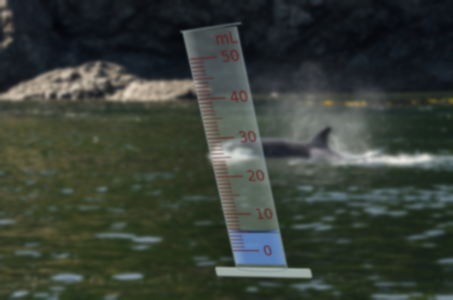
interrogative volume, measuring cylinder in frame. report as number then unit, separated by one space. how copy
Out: 5 mL
